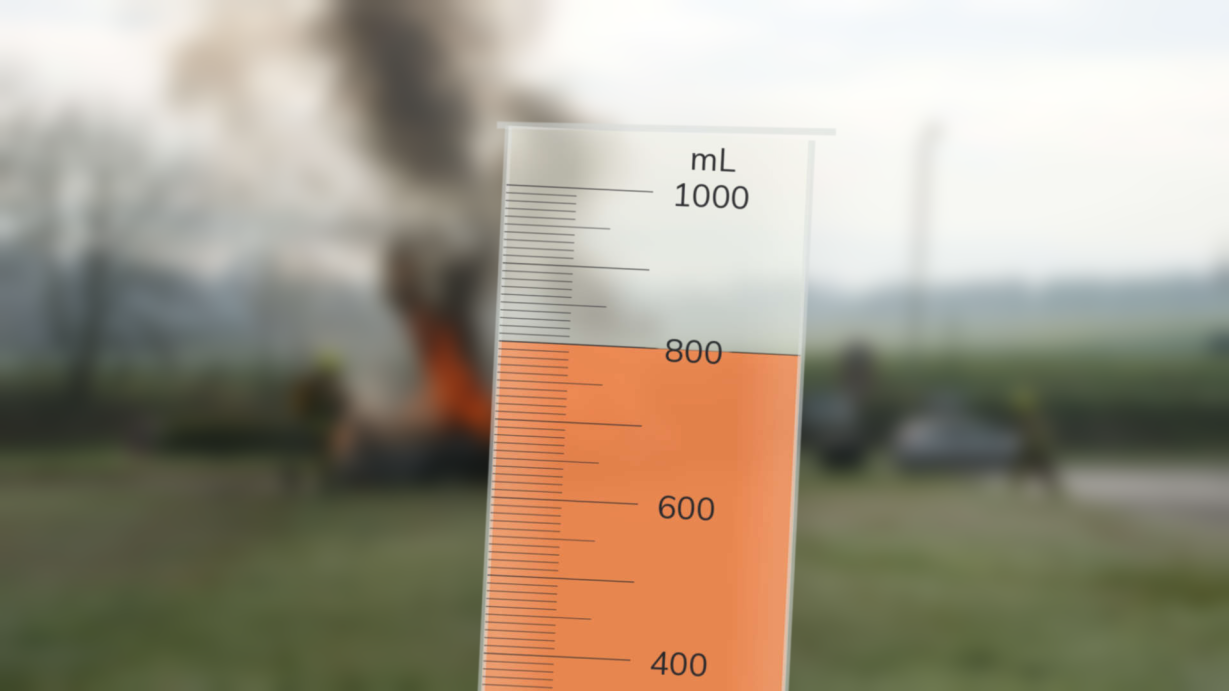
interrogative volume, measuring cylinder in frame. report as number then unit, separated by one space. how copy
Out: 800 mL
